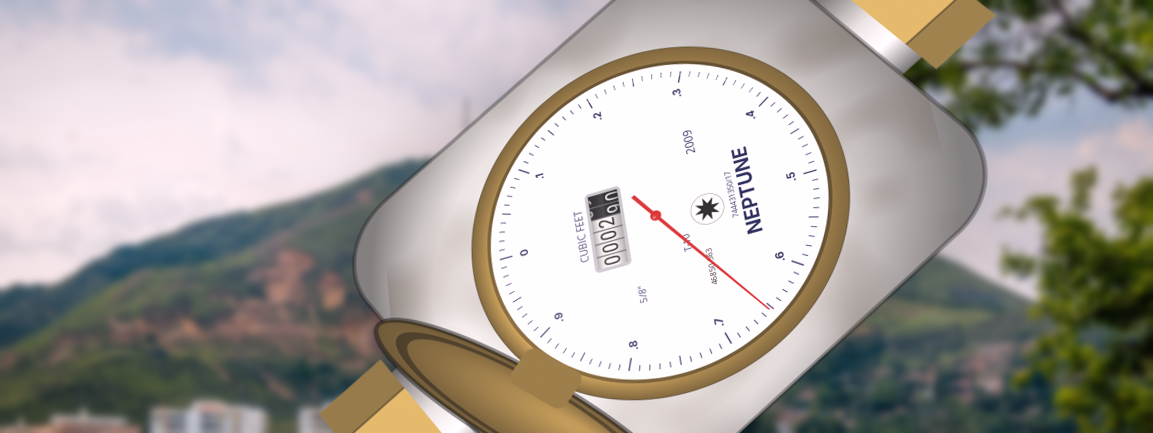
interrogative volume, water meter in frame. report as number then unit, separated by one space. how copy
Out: 289.65 ft³
